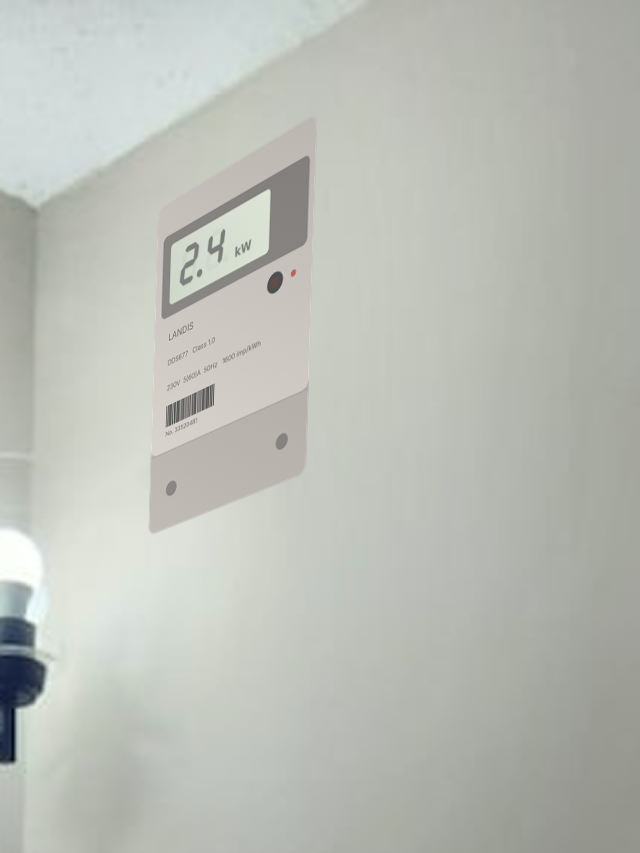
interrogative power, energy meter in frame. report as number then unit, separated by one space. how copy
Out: 2.4 kW
